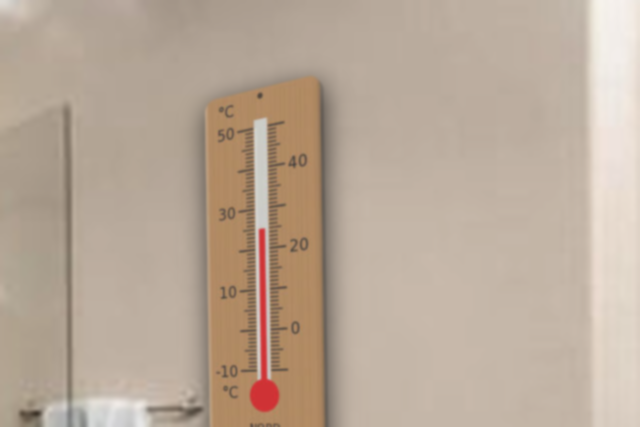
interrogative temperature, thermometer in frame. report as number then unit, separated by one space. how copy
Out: 25 °C
